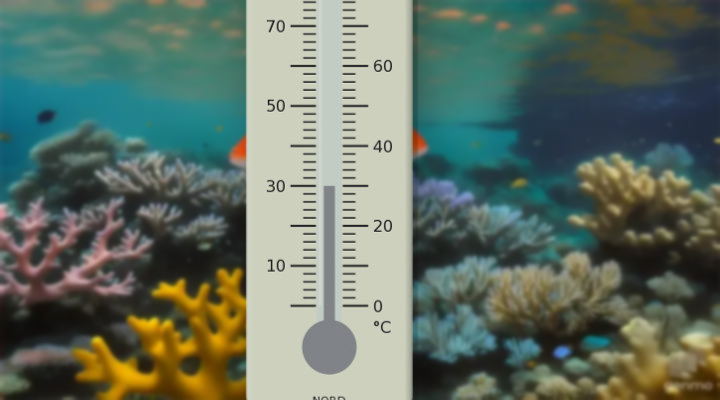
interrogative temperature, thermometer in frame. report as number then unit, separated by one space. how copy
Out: 30 °C
